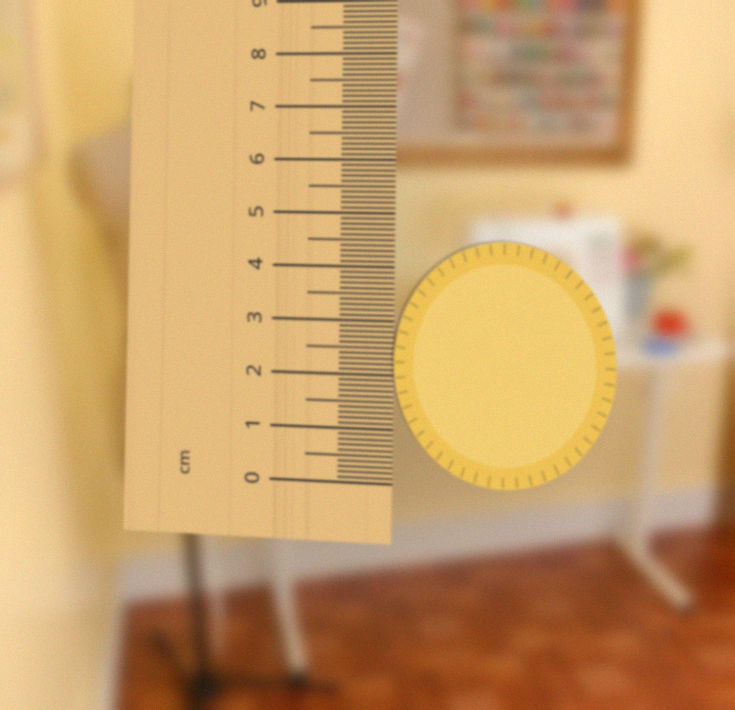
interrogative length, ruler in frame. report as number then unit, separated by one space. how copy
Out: 4.5 cm
